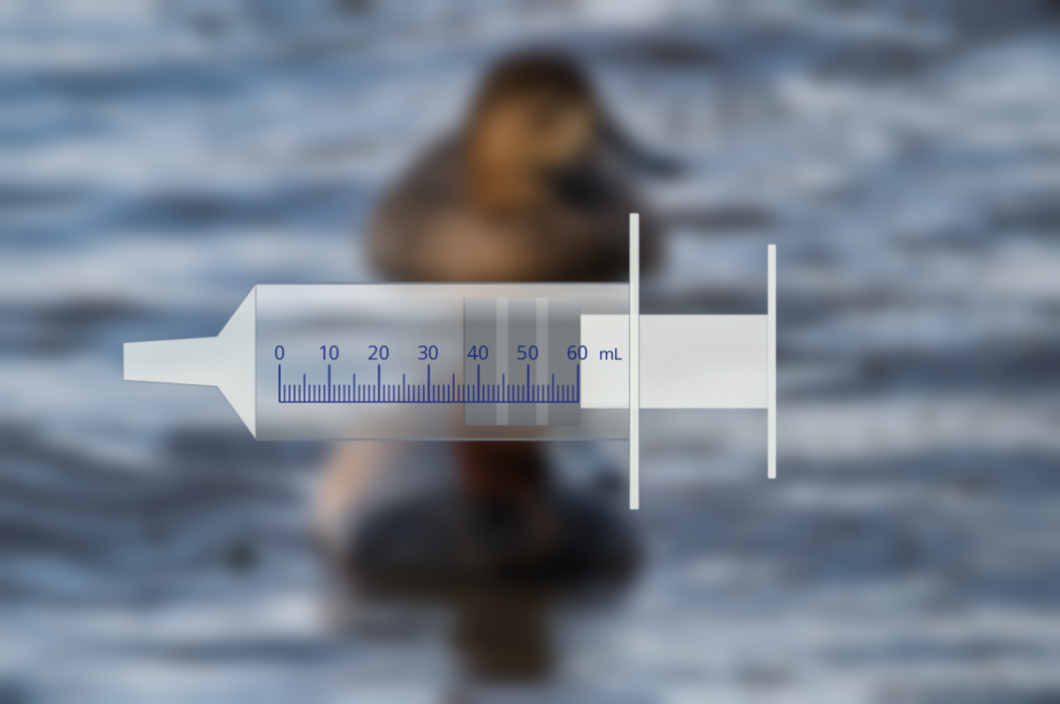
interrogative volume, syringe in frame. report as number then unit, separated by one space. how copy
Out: 37 mL
